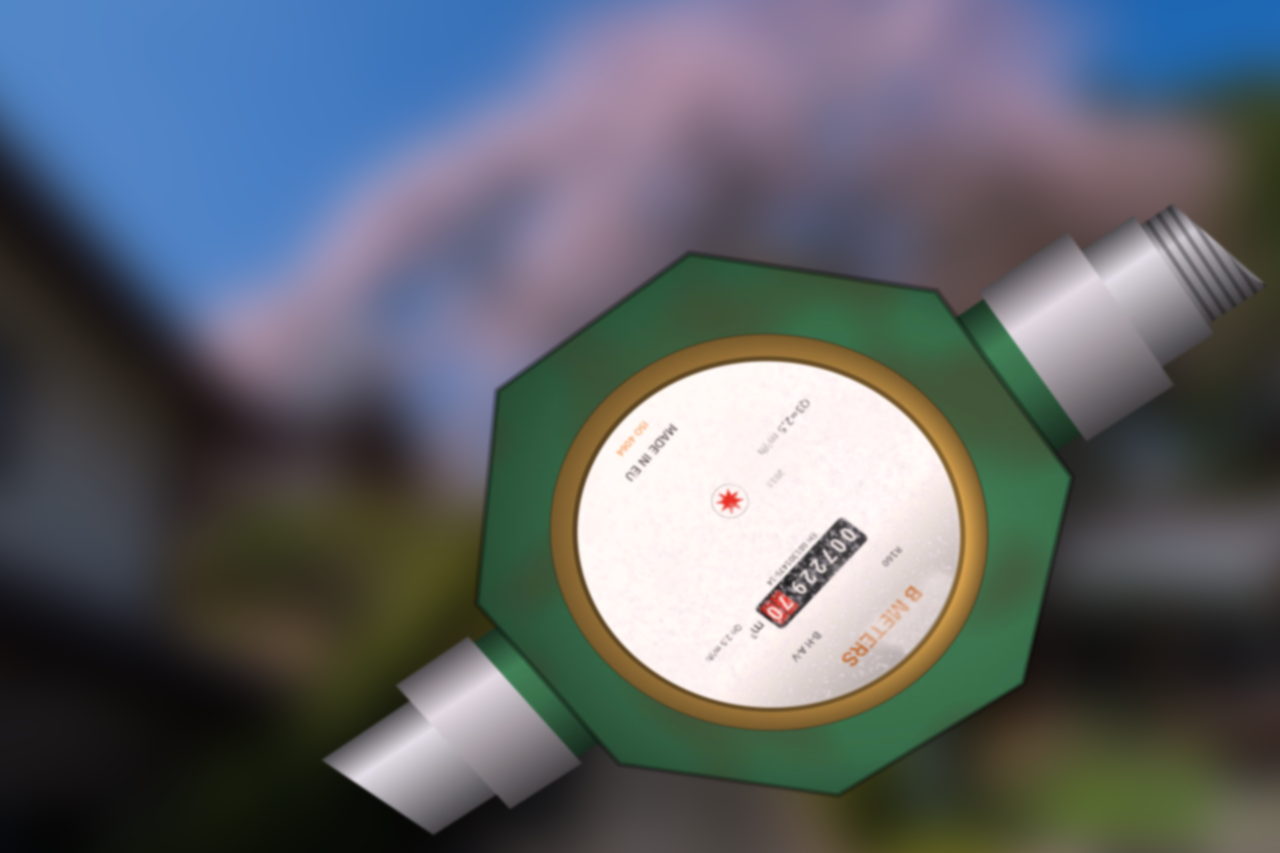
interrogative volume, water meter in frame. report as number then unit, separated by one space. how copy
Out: 7229.70 m³
